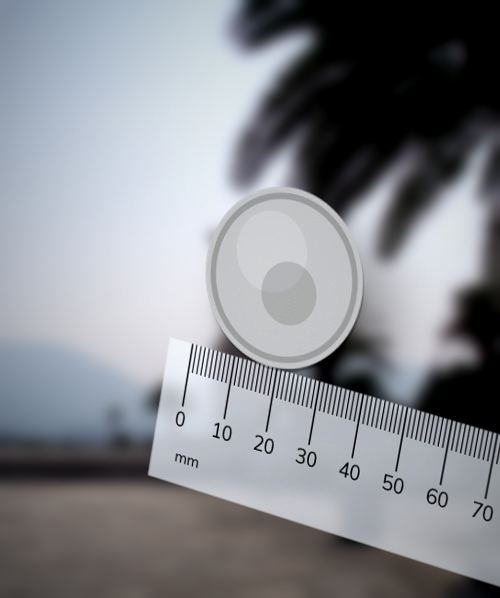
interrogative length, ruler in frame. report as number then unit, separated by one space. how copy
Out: 36 mm
